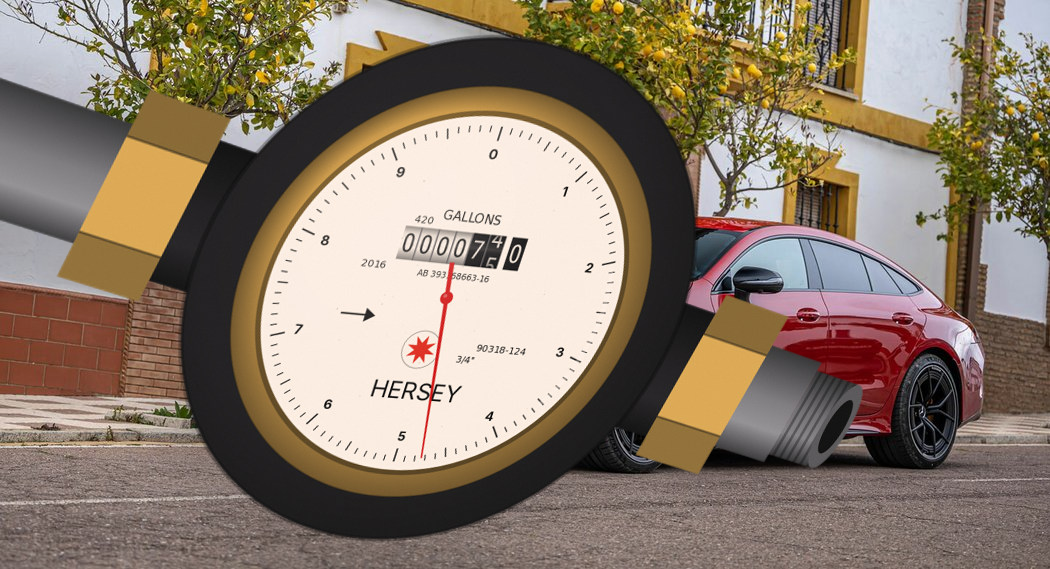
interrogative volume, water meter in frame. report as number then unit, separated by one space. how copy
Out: 744.7 gal
